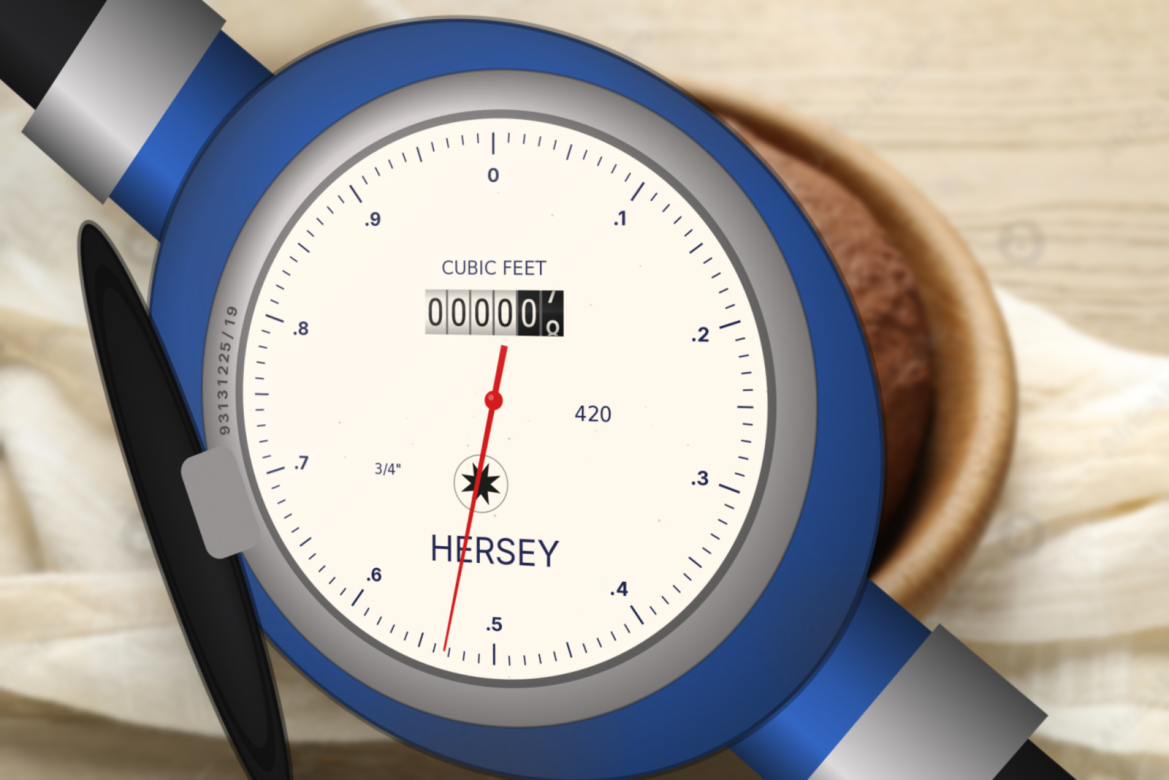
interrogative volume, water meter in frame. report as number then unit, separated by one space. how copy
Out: 7.53 ft³
